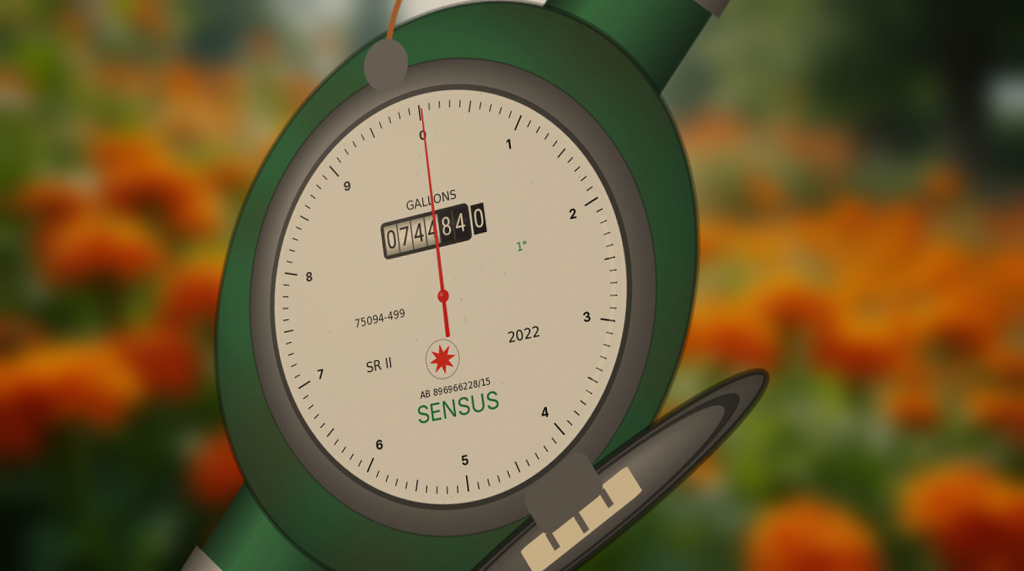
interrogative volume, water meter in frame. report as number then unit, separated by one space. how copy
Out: 744840.0 gal
